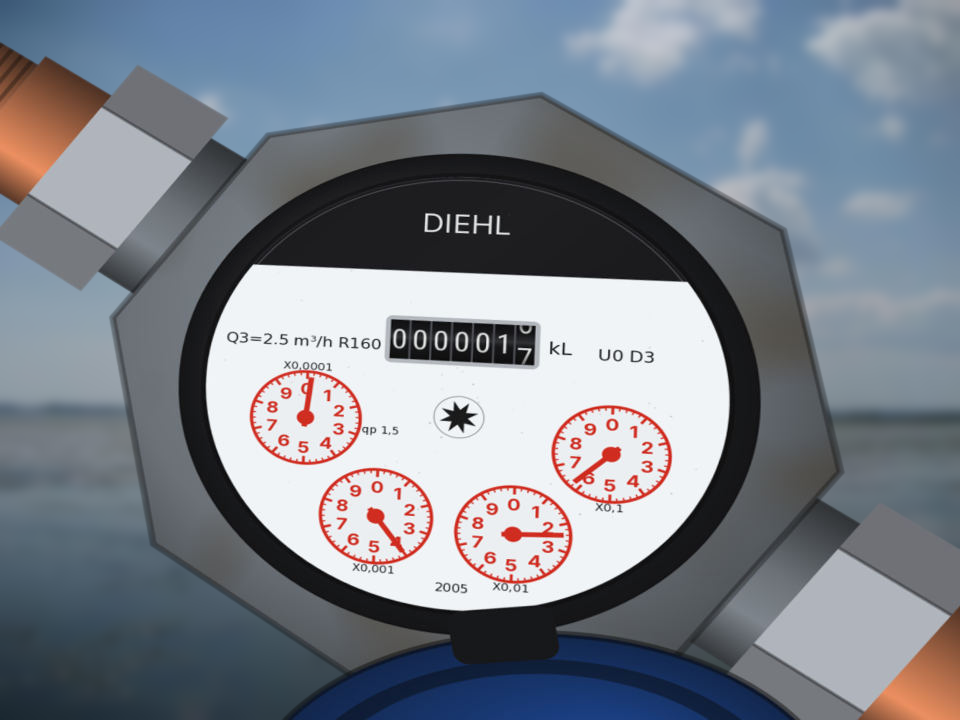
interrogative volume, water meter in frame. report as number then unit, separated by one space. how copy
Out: 16.6240 kL
